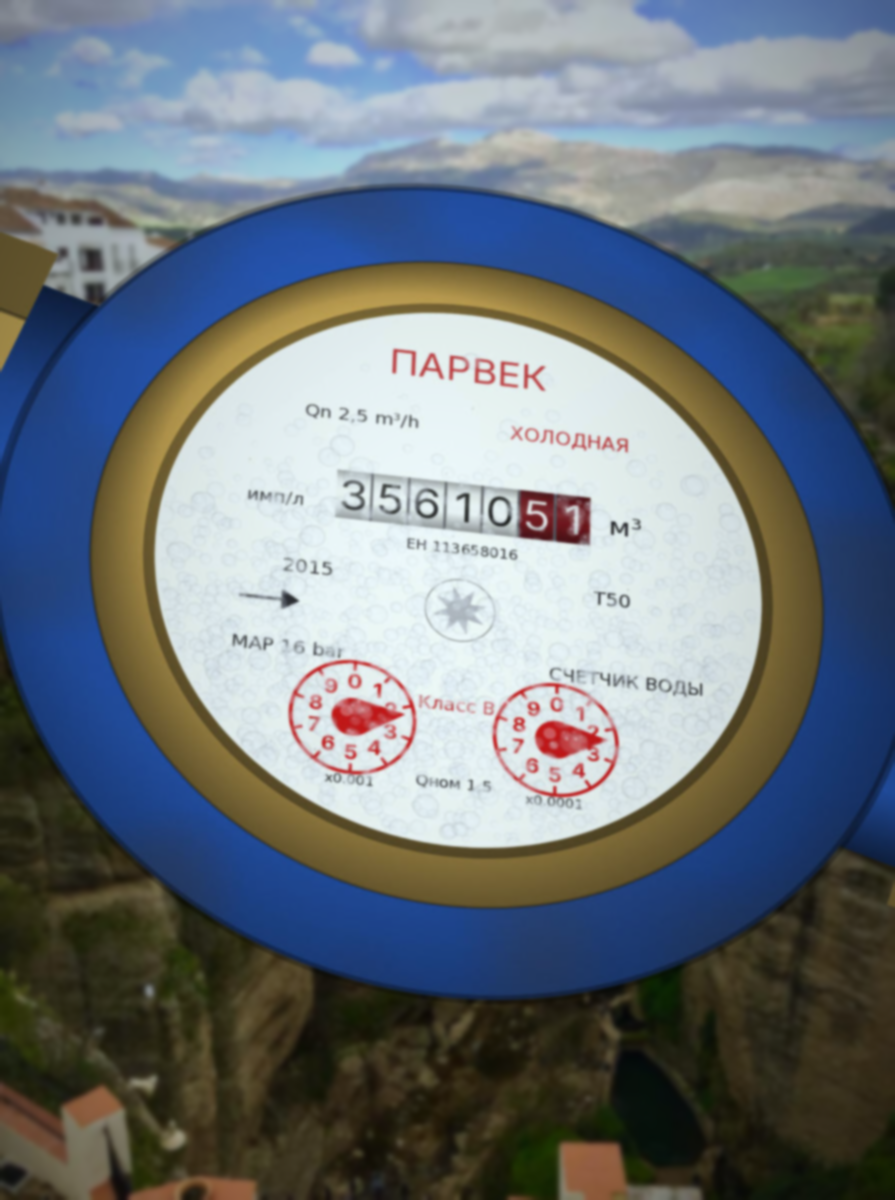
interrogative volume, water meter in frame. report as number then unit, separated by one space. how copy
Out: 35610.5122 m³
